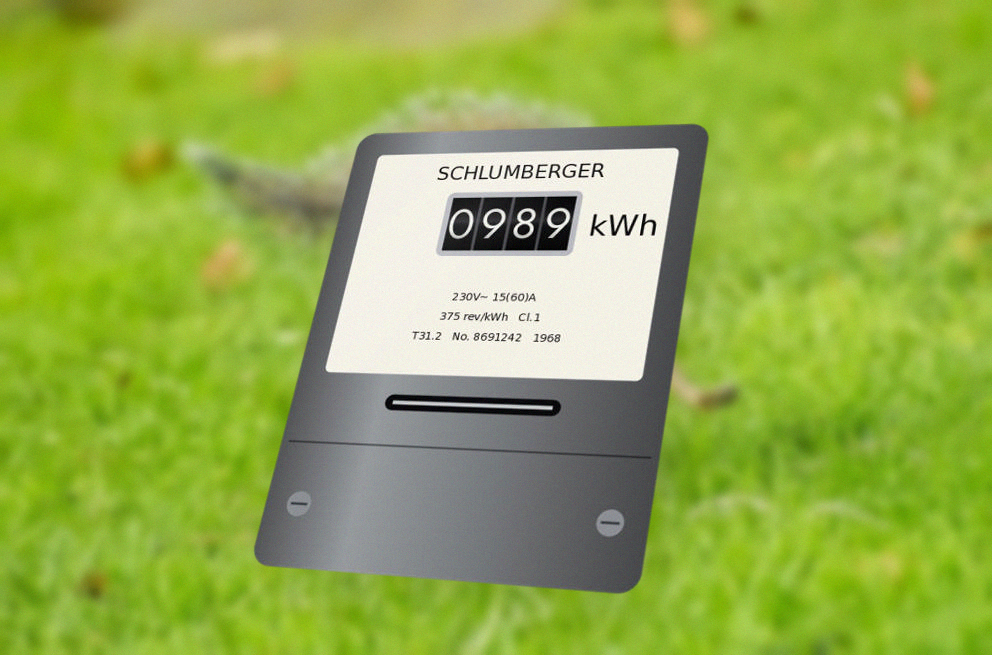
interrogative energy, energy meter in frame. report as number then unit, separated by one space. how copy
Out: 989 kWh
